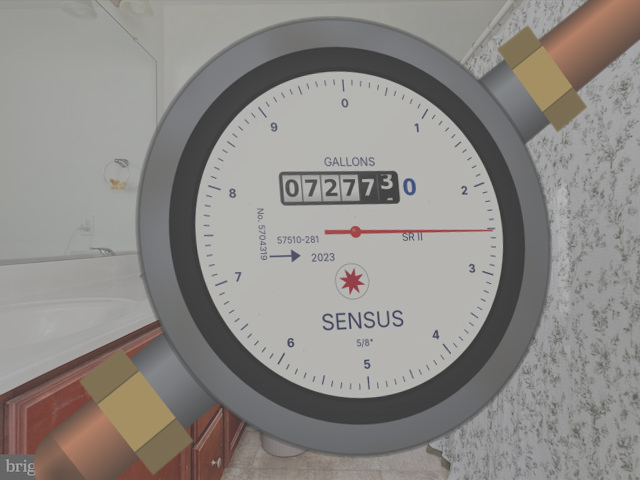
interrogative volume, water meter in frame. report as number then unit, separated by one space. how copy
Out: 727732.5 gal
